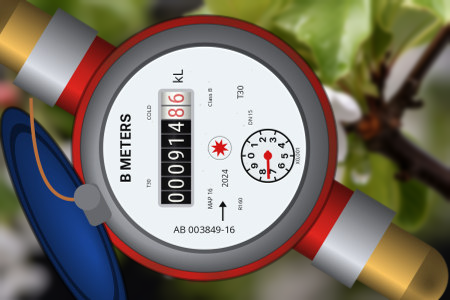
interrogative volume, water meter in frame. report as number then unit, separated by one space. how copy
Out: 914.867 kL
